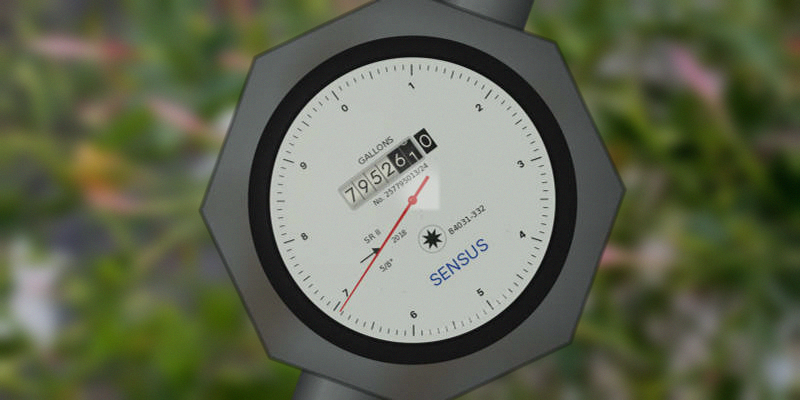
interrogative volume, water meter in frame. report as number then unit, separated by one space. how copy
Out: 7952606.9 gal
